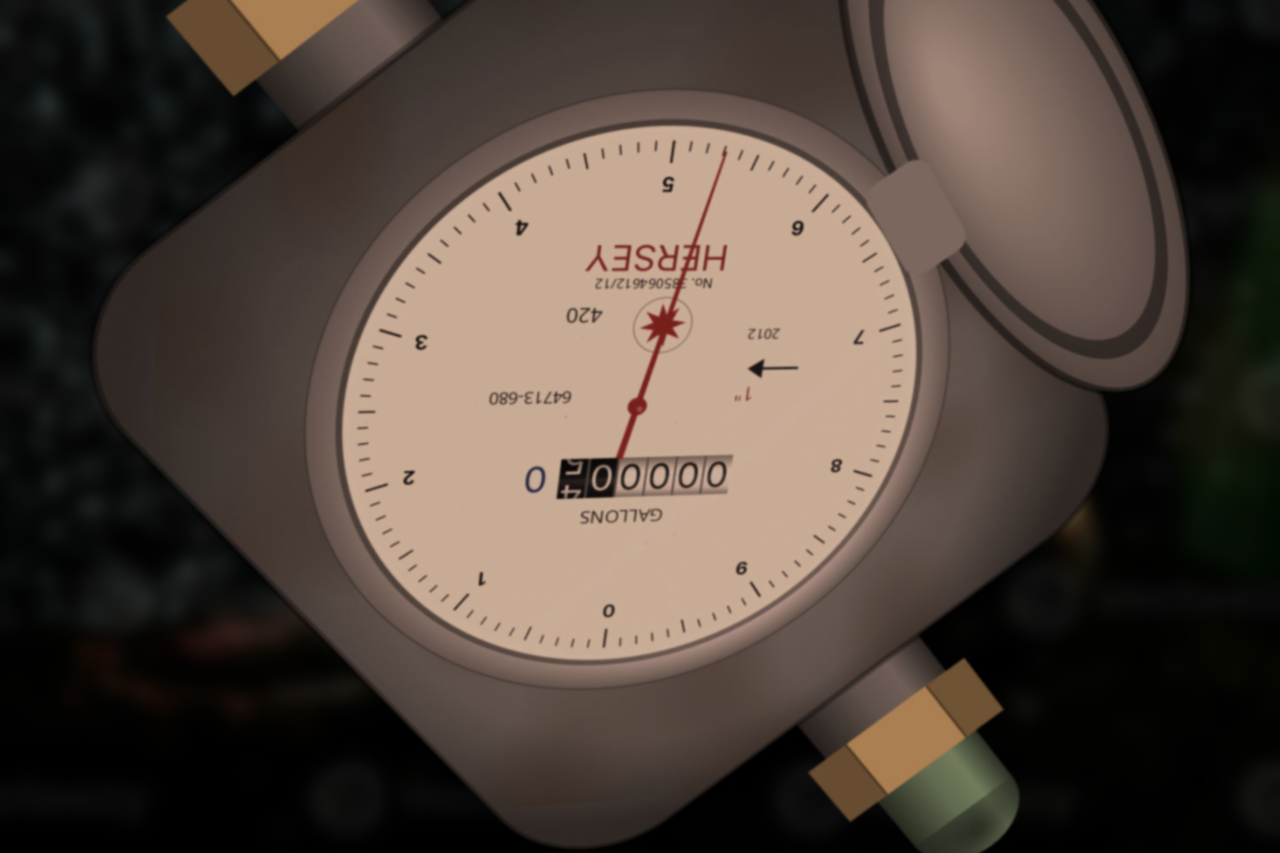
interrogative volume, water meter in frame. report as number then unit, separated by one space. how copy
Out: 45.3 gal
